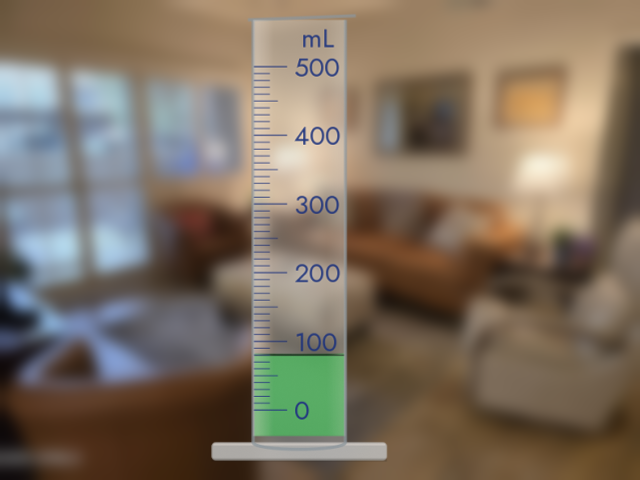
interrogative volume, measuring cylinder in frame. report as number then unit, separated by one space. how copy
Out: 80 mL
